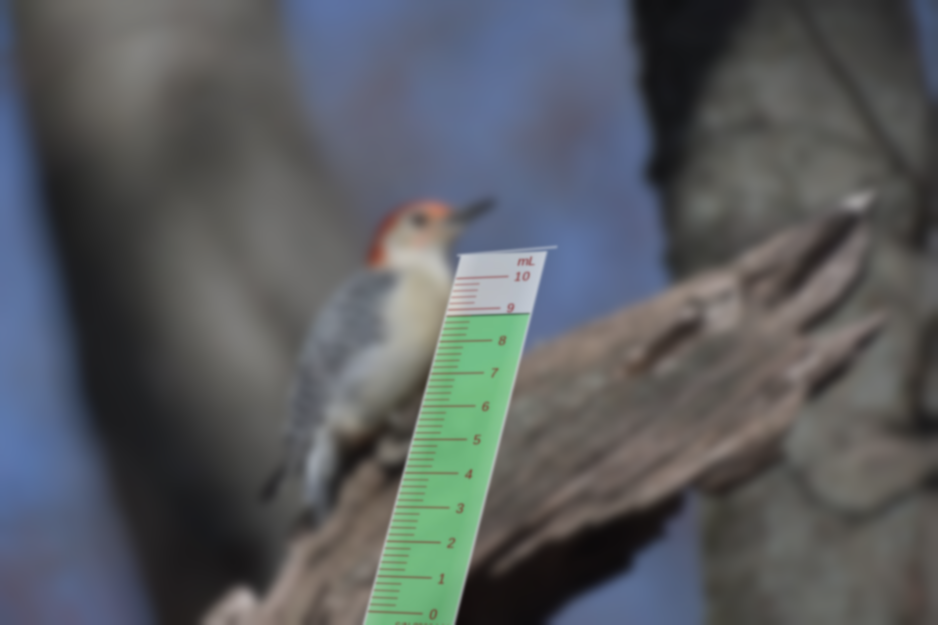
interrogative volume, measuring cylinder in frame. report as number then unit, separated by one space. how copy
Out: 8.8 mL
